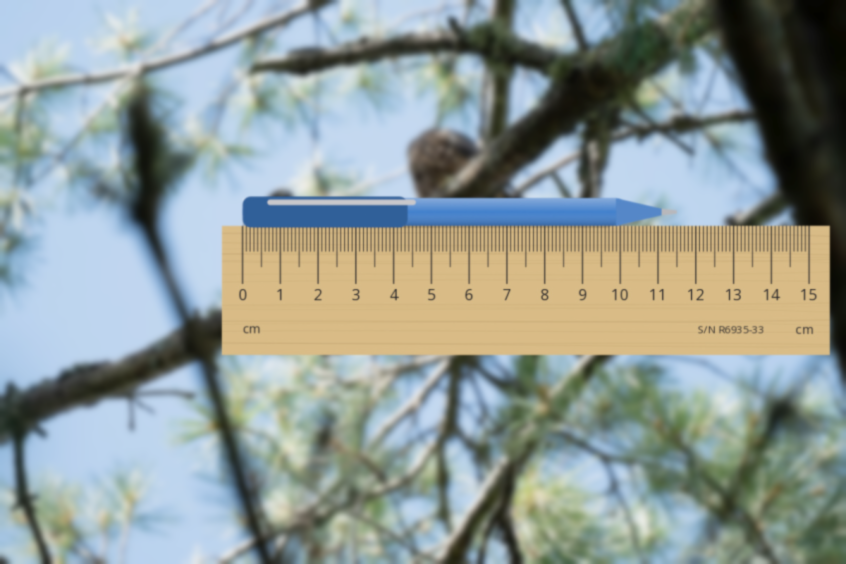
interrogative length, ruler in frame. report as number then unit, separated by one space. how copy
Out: 11.5 cm
